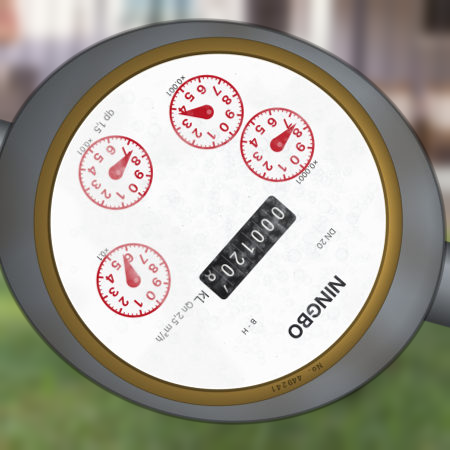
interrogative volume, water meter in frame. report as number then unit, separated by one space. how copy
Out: 1207.5737 kL
